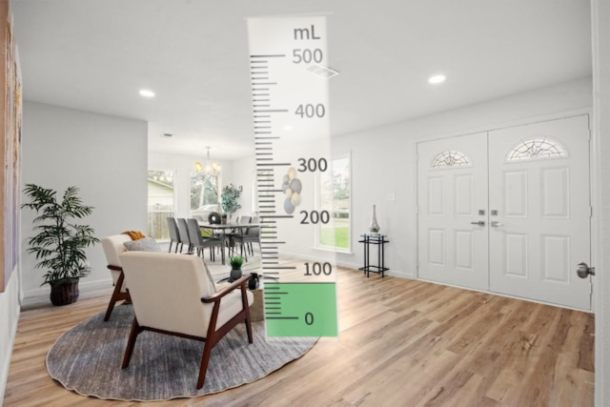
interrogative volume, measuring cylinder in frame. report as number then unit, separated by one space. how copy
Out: 70 mL
